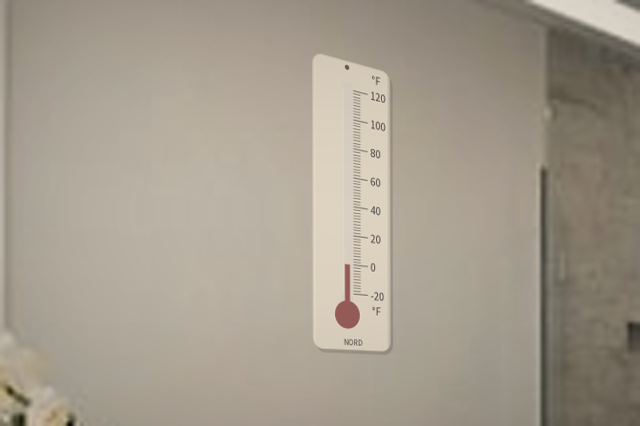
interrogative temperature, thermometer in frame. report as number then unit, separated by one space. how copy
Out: 0 °F
